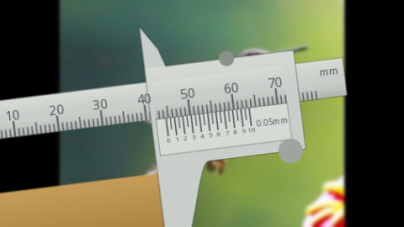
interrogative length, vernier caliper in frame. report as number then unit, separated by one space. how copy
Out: 44.5 mm
